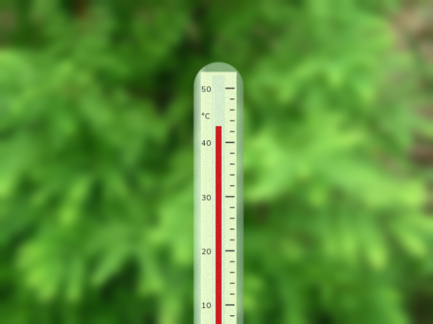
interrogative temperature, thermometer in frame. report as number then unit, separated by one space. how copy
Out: 43 °C
